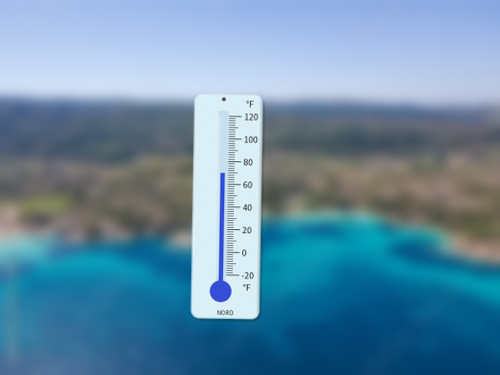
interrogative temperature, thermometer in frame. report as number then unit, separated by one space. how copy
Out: 70 °F
